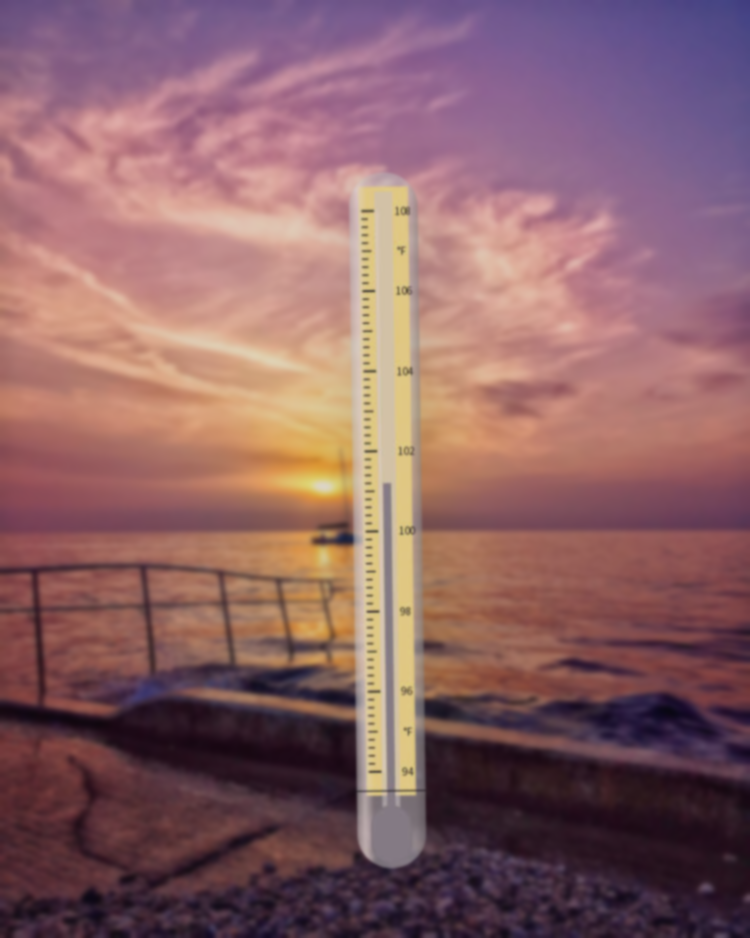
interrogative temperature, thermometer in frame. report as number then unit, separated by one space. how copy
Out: 101.2 °F
